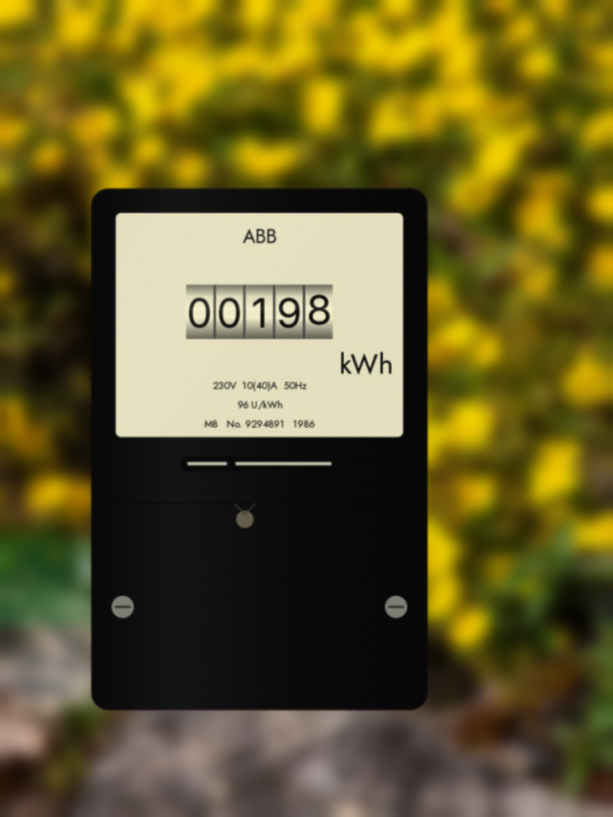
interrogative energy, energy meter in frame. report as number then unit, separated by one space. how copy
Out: 198 kWh
